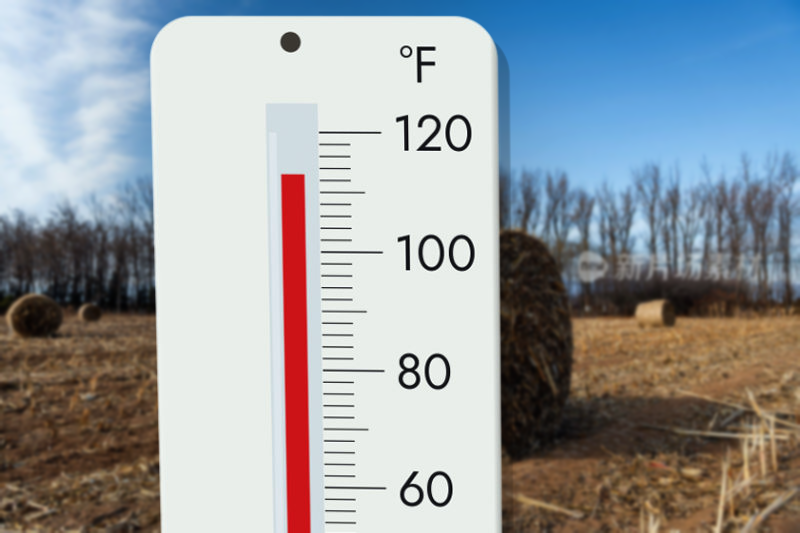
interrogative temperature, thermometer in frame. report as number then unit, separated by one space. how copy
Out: 113 °F
